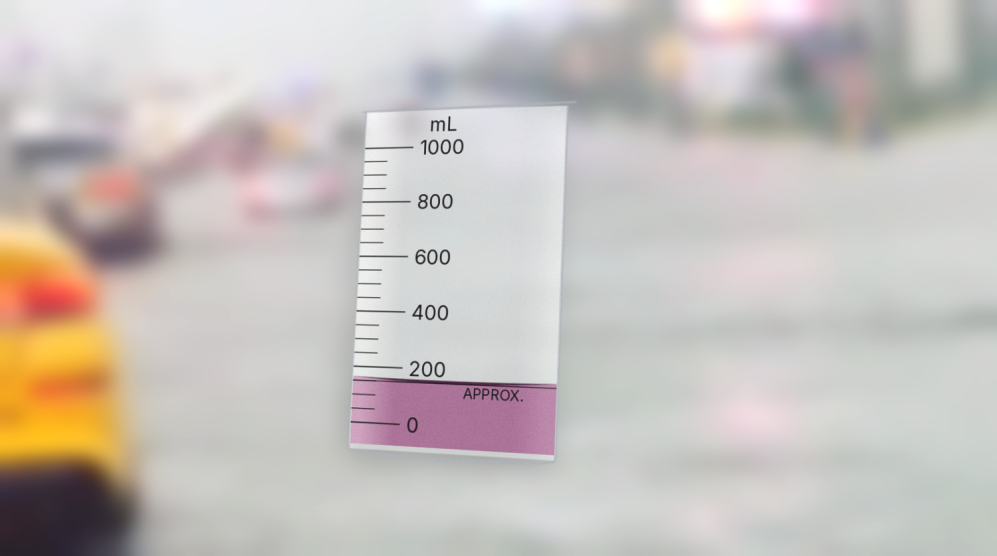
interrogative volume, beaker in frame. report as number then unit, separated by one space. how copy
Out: 150 mL
